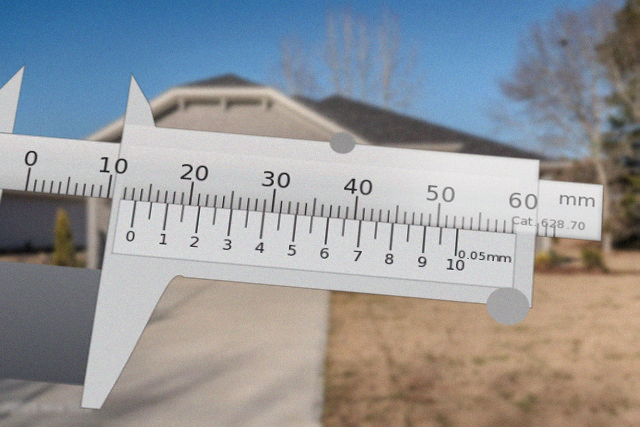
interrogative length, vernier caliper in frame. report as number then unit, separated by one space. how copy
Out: 13.4 mm
